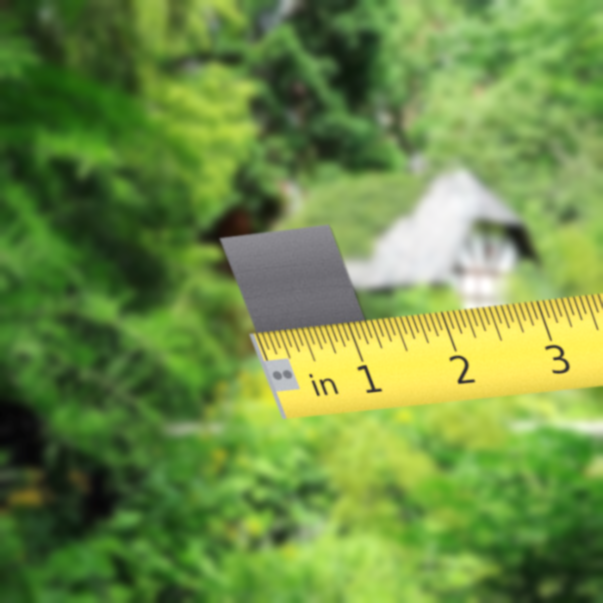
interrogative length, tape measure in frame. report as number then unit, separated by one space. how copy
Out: 1.1875 in
